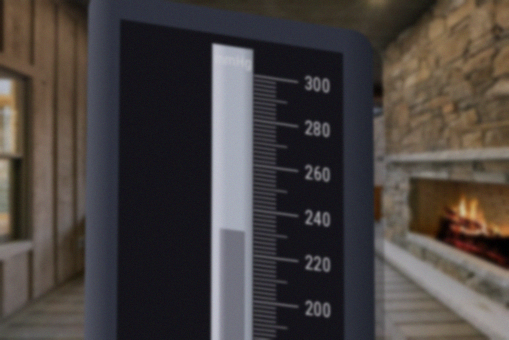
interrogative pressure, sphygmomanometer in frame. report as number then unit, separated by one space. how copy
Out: 230 mmHg
